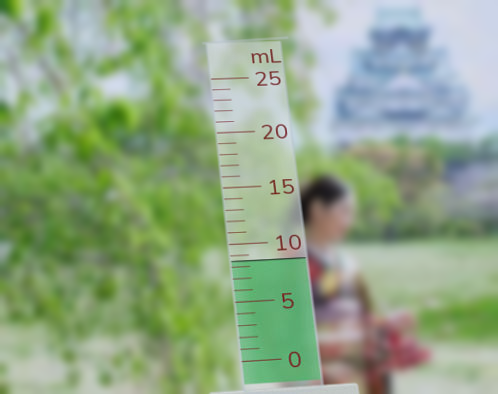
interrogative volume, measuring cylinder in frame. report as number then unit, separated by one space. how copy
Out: 8.5 mL
